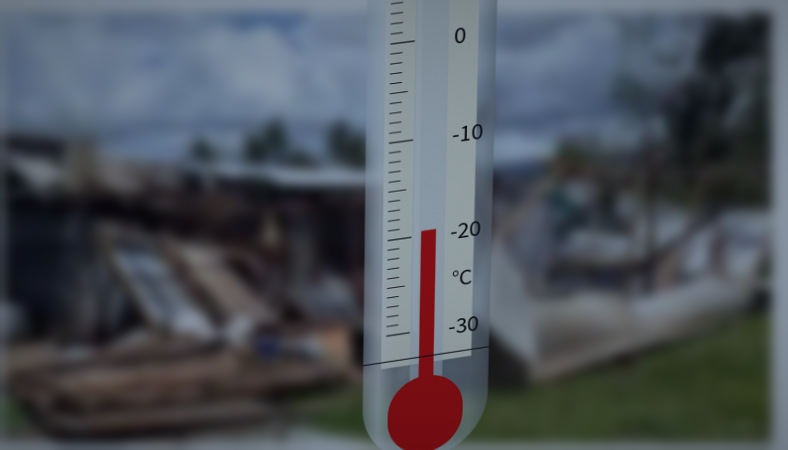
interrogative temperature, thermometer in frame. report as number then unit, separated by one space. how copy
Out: -19.5 °C
